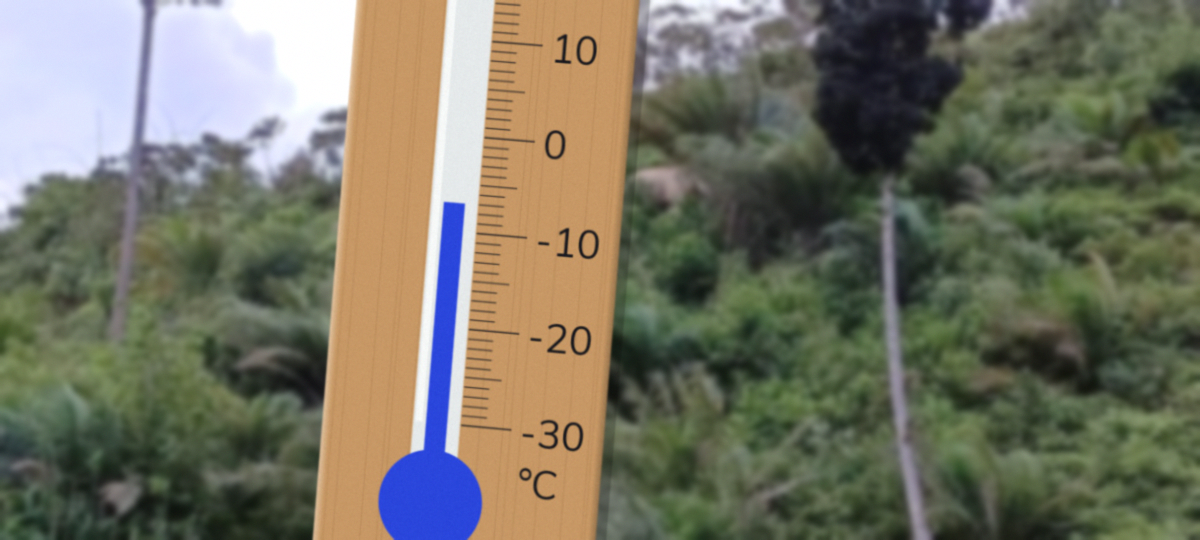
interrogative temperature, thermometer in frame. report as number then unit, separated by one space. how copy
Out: -7 °C
